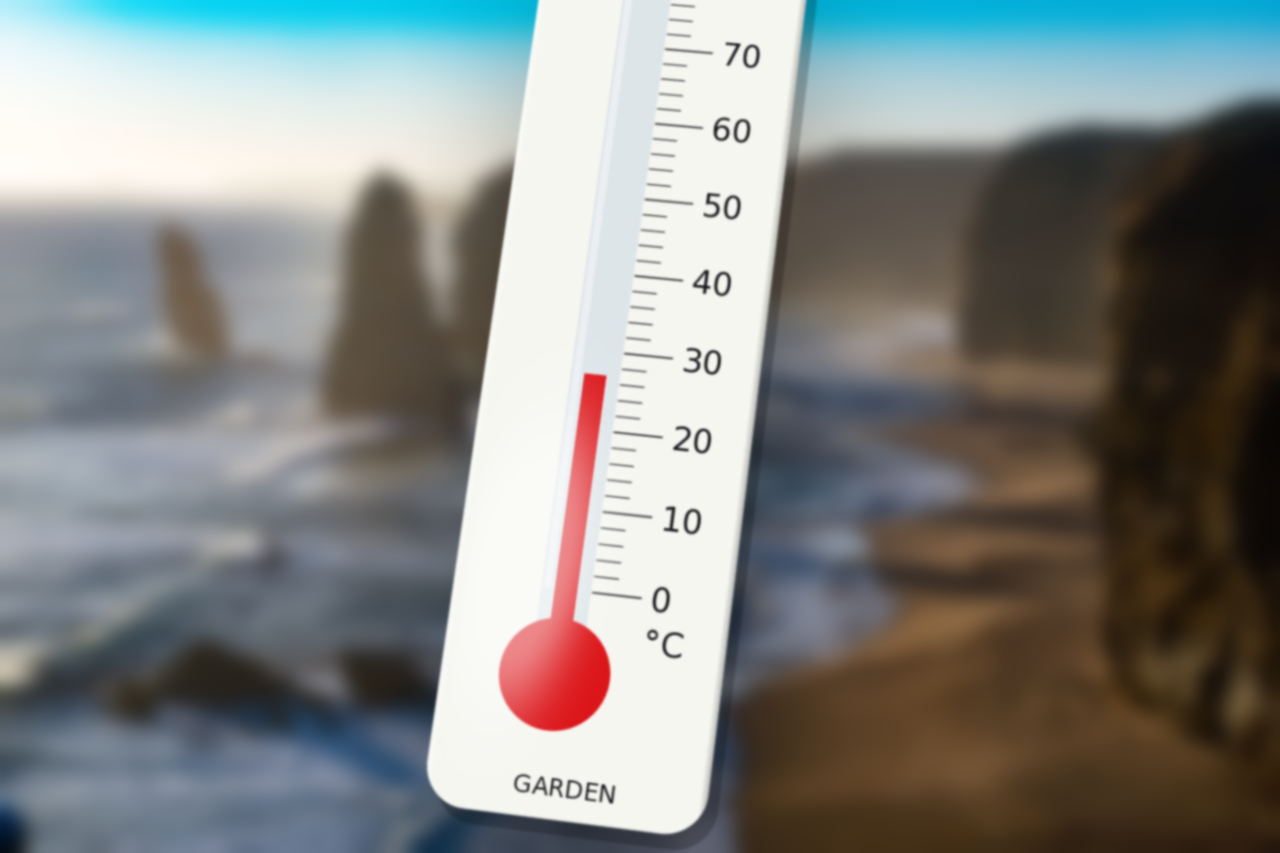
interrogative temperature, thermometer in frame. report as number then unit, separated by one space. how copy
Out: 27 °C
